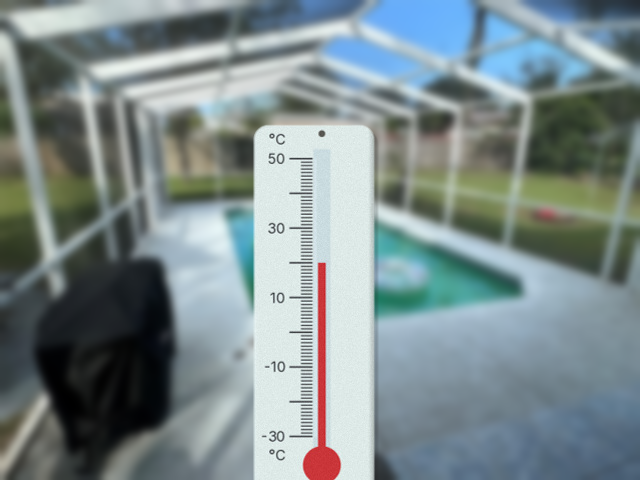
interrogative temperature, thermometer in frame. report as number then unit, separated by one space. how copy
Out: 20 °C
